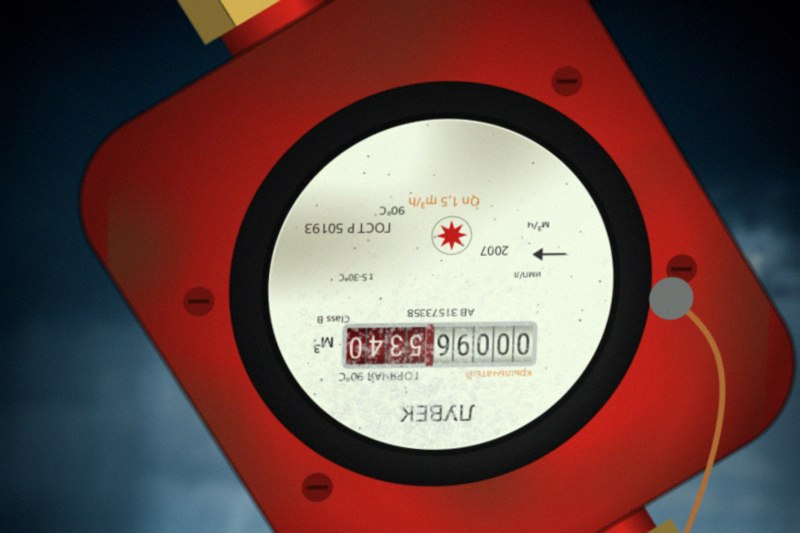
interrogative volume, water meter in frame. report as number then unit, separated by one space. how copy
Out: 96.5340 m³
